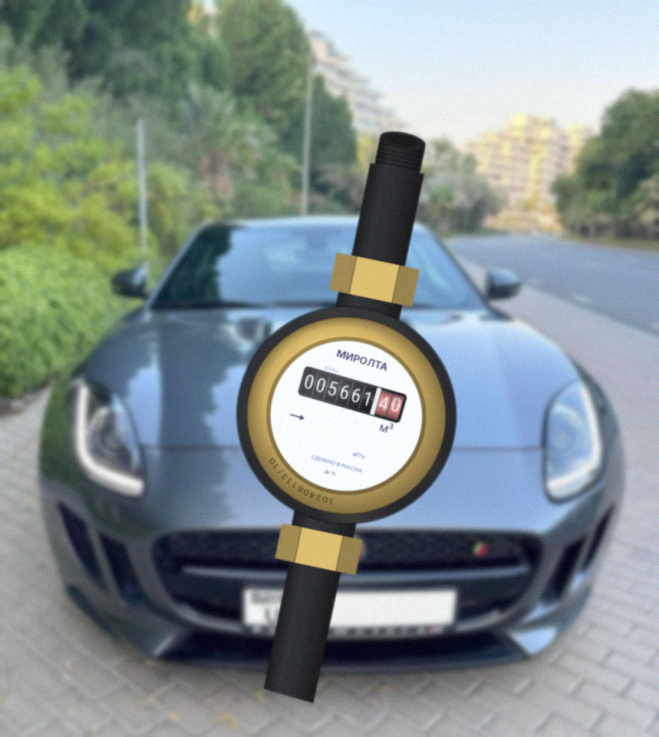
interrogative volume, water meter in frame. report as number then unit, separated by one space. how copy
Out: 5661.40 m³
